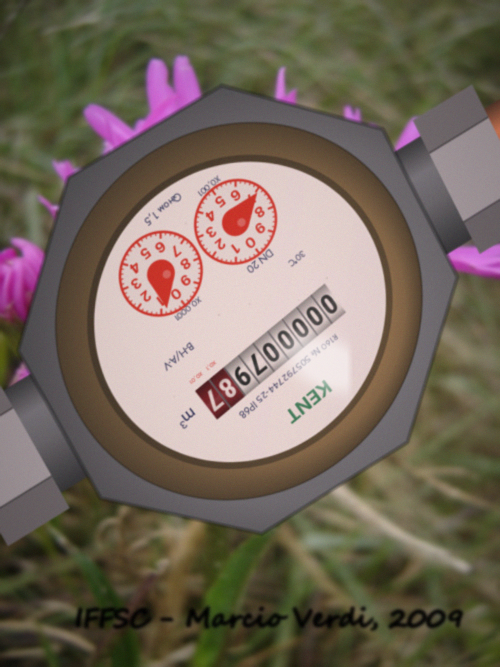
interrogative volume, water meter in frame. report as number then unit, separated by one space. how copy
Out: 79.8770 m³
